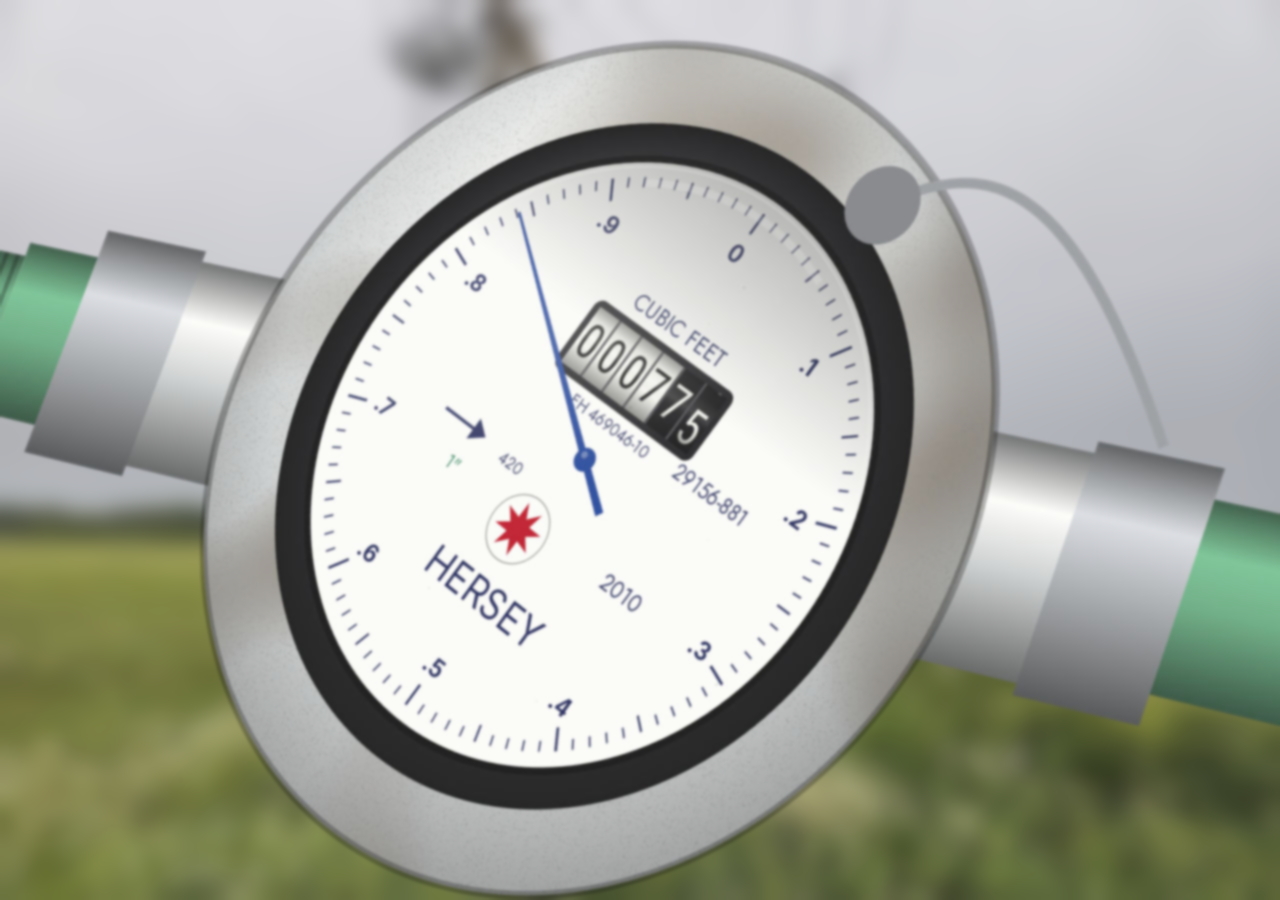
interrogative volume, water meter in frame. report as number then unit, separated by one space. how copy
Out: 774.84 ft³
